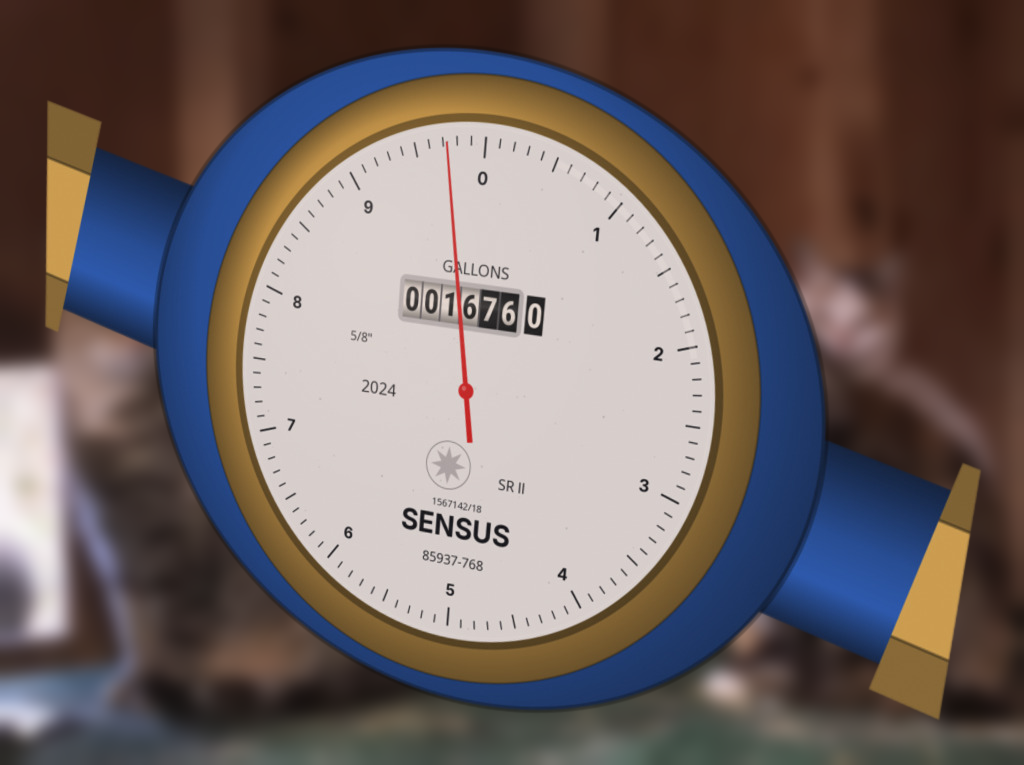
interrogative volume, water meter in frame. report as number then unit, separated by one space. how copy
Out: 16759.7 gal
